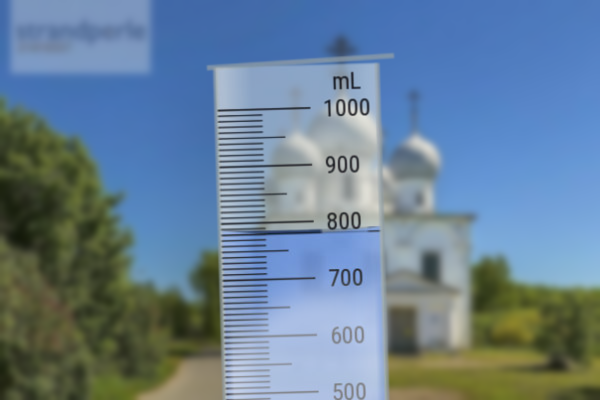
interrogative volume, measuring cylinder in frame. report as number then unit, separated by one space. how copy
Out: 780 mL
